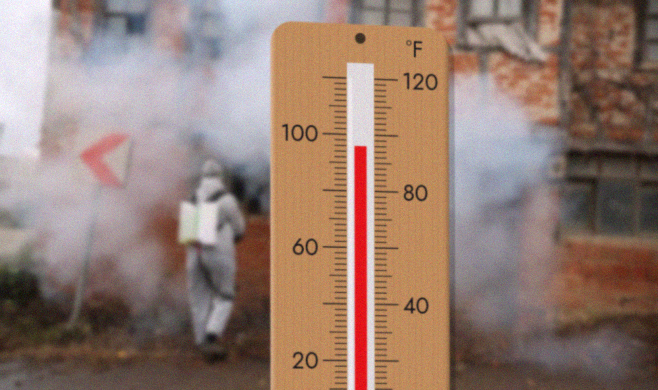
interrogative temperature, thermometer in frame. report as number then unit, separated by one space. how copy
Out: 96 °F
